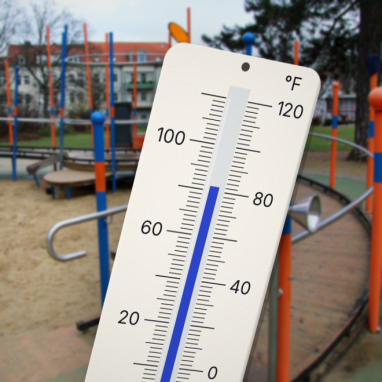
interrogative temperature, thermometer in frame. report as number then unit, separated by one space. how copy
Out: 82 °F
